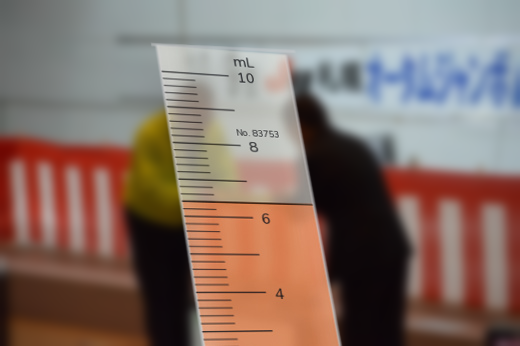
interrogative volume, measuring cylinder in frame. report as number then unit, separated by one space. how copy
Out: 6.4 mL
